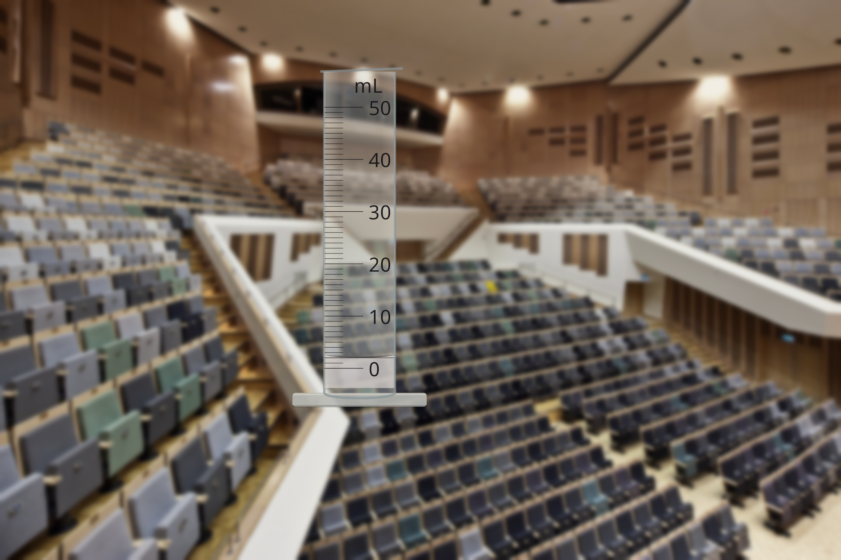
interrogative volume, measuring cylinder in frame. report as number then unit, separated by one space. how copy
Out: 2 mL
